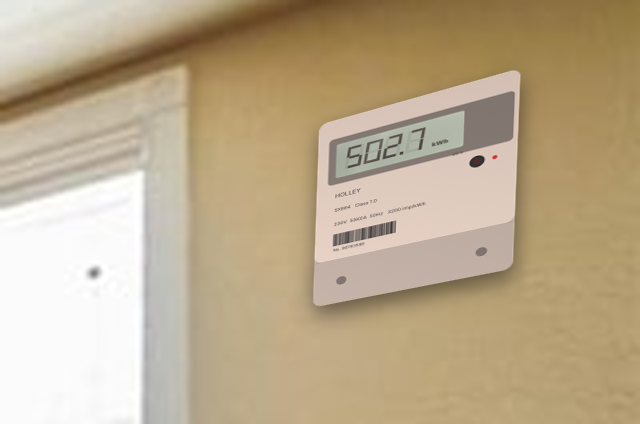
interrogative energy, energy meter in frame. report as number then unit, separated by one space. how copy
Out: 502.7 kWh
